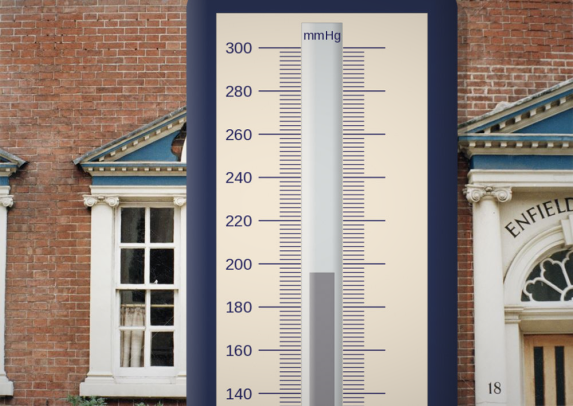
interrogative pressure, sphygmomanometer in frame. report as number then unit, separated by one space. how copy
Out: 196 mmHg
